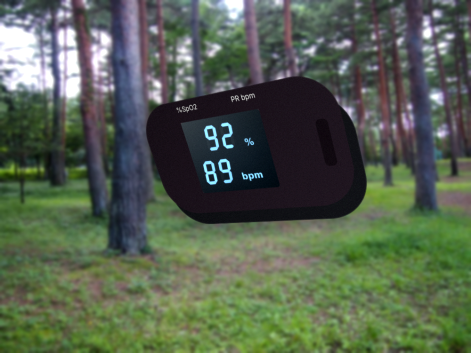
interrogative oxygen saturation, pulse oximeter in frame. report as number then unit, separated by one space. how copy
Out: 92 %
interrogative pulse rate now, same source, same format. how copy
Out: 89 bpm
